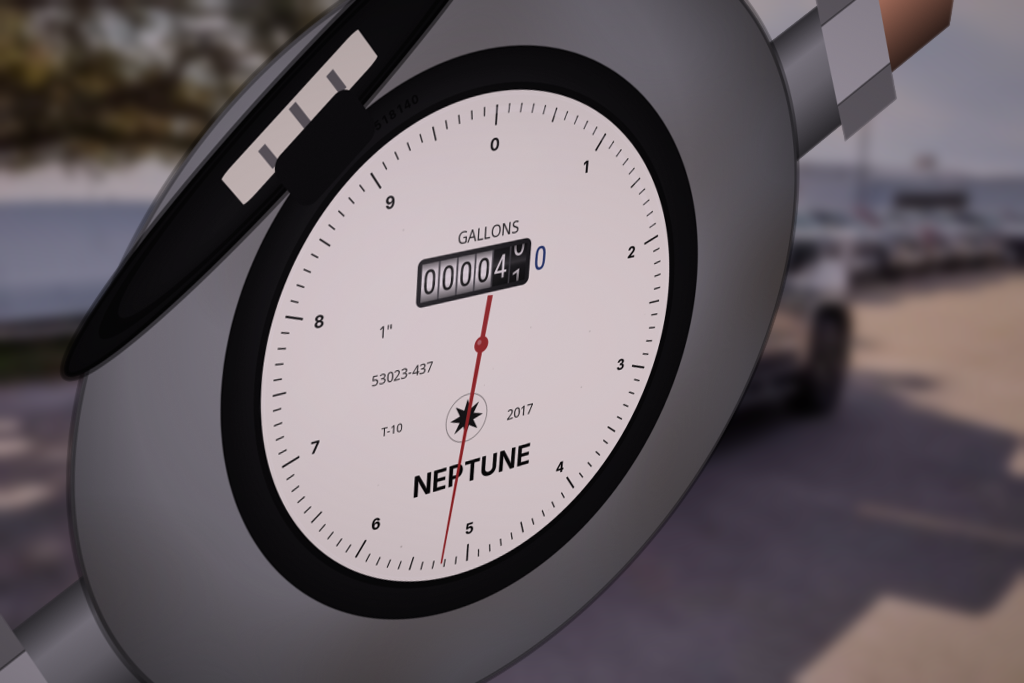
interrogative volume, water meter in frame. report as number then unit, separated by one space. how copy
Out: 405.2 gal
